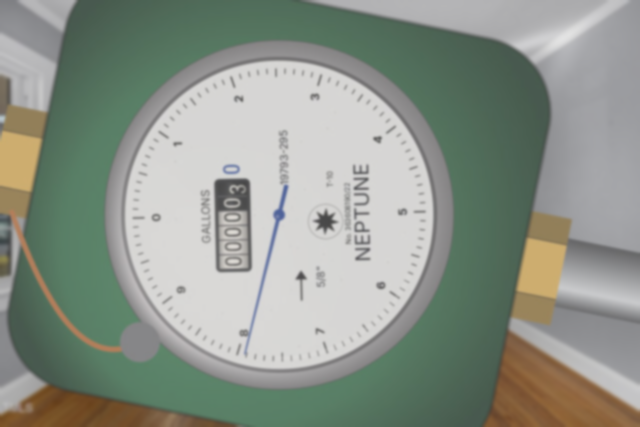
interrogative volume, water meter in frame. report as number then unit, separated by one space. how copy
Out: 27.9 gal
